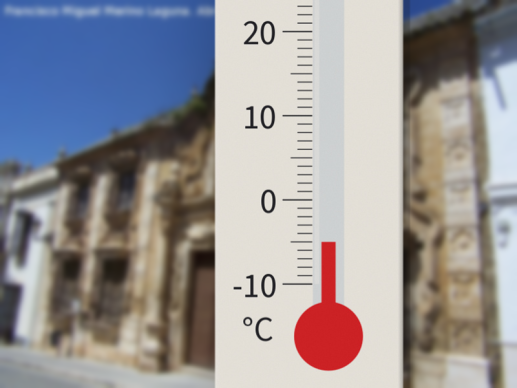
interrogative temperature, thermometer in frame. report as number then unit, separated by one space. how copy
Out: -5 °C
